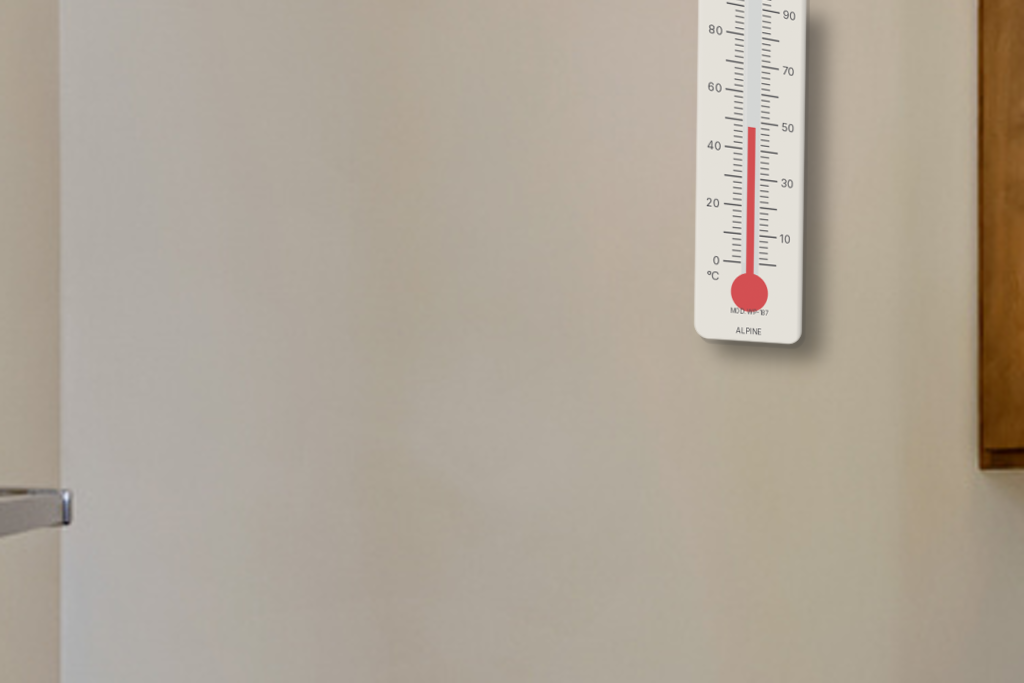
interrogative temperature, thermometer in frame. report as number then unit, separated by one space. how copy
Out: 48 °C
